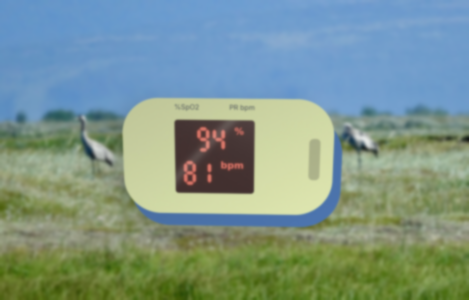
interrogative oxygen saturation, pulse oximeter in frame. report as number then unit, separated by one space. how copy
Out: 94 %
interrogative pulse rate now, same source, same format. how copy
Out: 81 bpm
